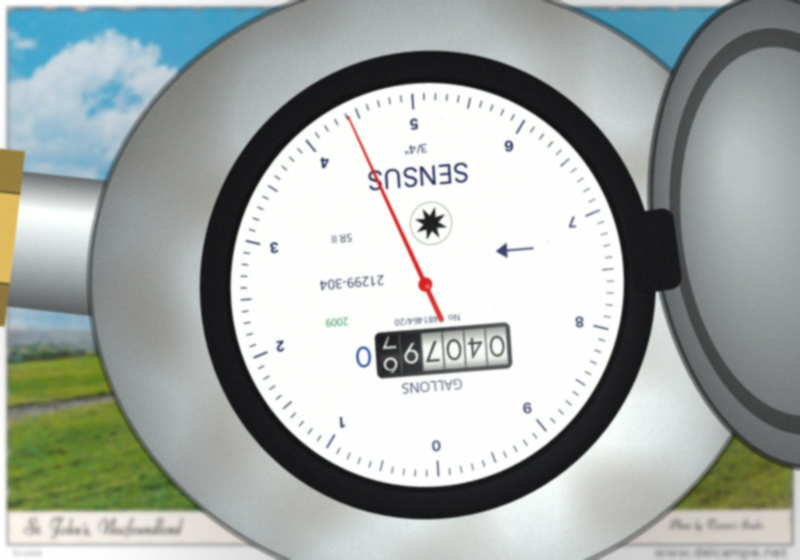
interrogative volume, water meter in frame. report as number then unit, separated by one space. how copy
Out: 407964.4 gal
